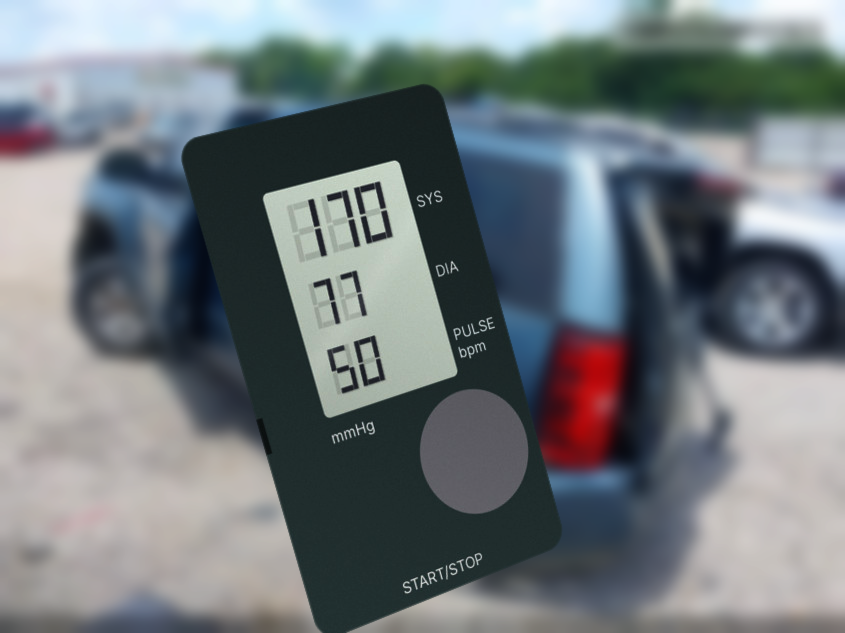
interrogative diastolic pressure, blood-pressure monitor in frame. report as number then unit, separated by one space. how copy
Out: 77 mmHg
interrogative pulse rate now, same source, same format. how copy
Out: 50 bpm
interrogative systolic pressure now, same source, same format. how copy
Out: 170 mmHg
